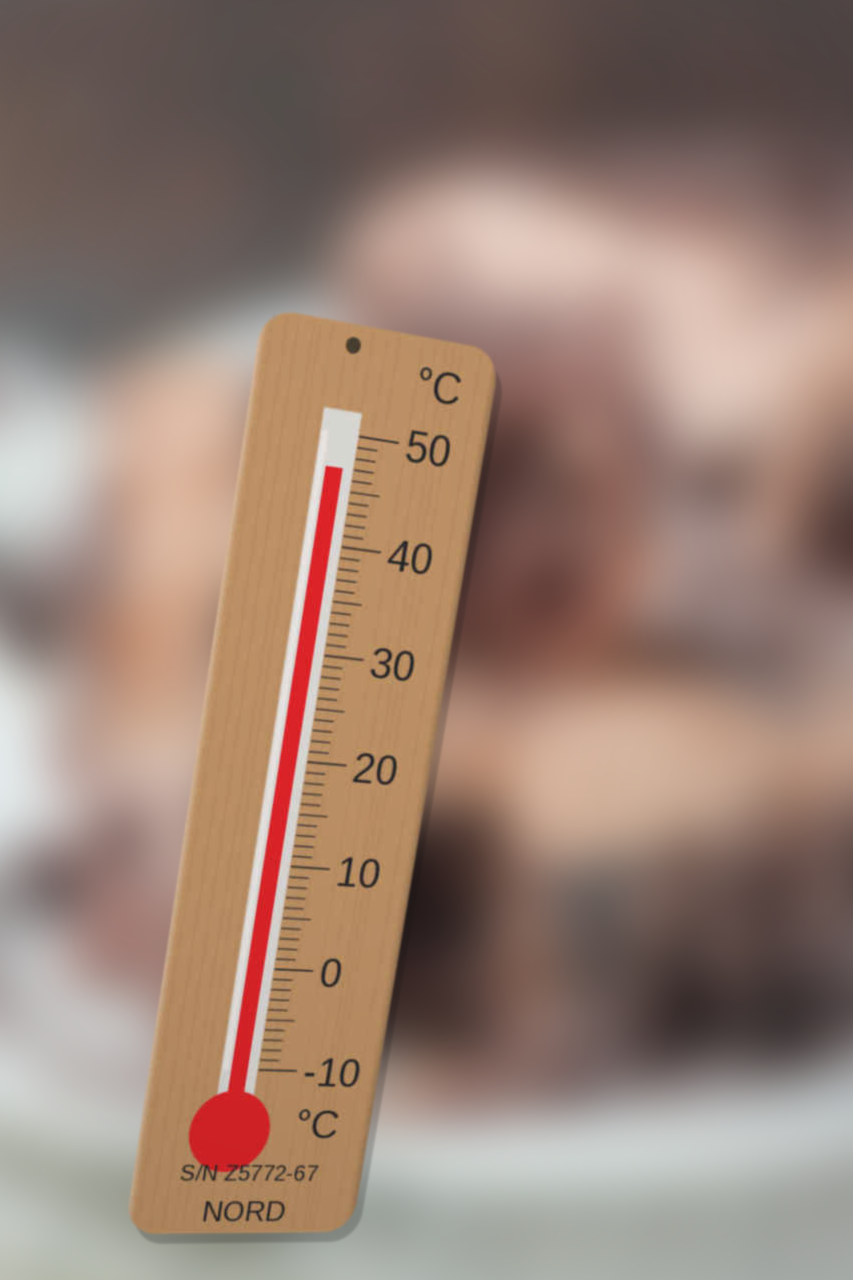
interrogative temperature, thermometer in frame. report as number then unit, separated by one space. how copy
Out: 47 °C
